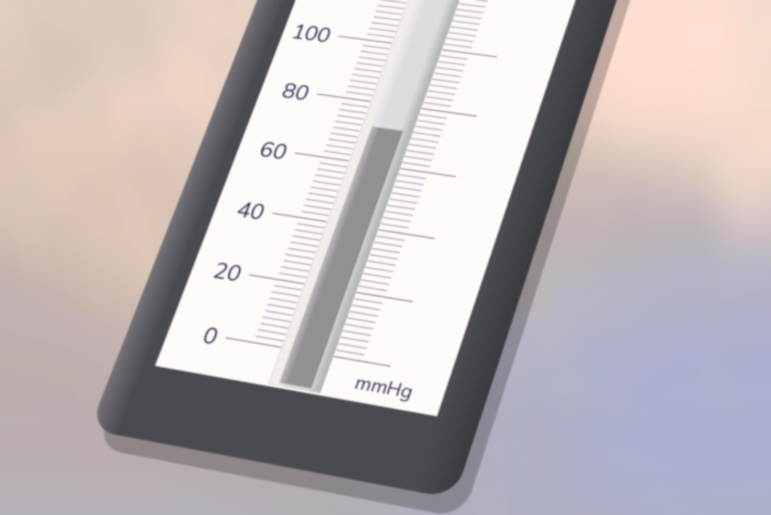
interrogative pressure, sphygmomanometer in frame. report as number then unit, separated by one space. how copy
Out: 72 mmHg
